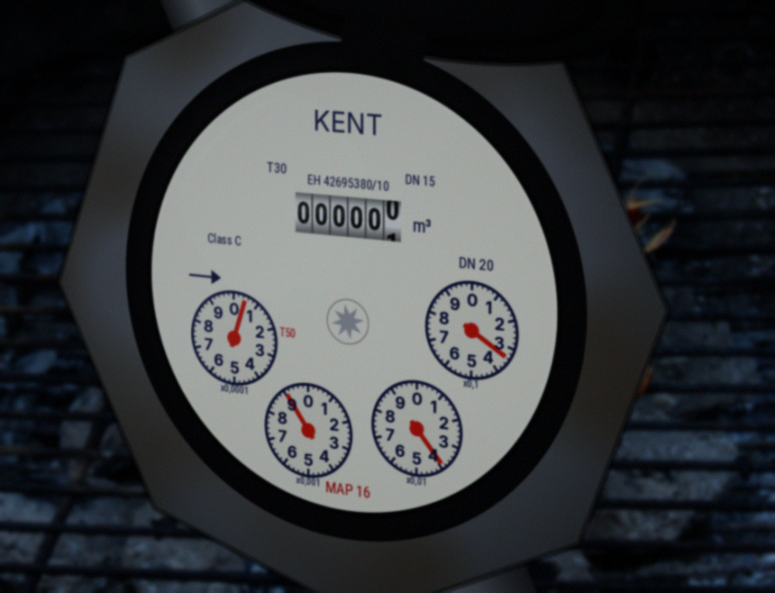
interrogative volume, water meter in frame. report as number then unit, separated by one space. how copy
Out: 0.3390 m³
